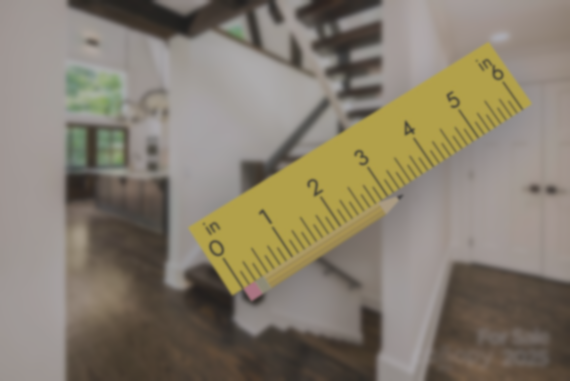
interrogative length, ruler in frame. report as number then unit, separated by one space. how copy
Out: 3.25 in
